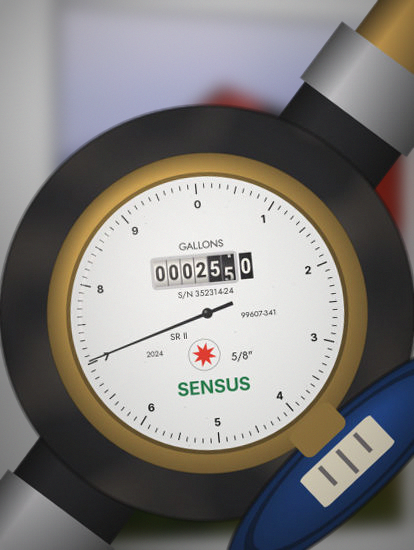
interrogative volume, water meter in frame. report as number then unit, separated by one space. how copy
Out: 2547.0 gal
